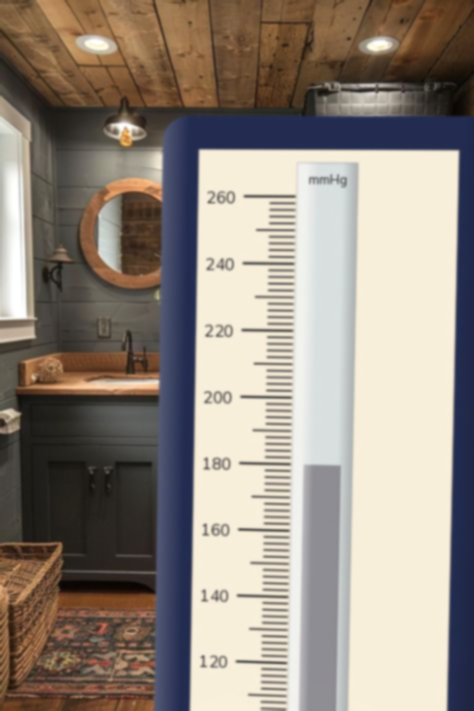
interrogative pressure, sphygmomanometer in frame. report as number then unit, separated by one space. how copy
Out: 180 mmHg
